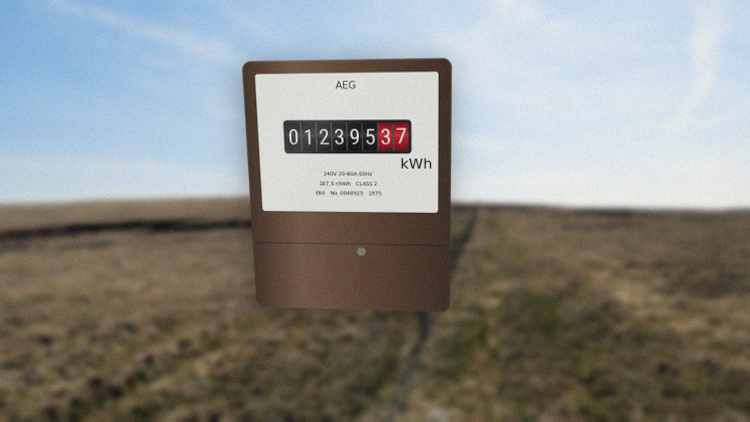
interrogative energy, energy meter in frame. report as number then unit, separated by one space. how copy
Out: 12395.37 kWh
